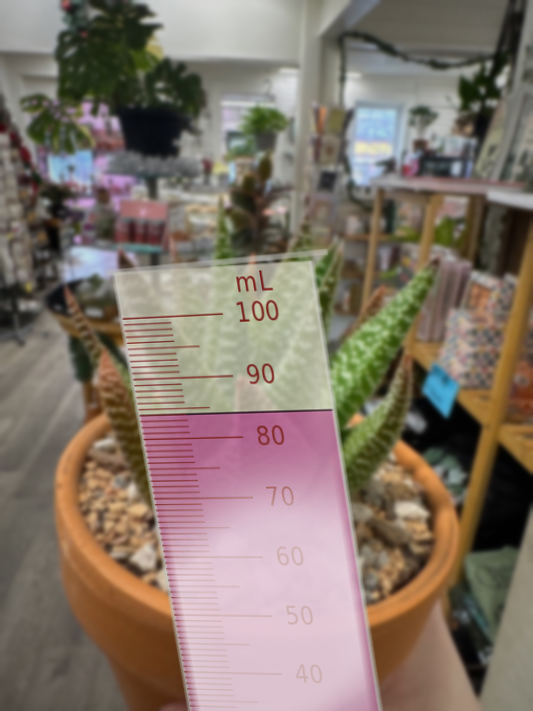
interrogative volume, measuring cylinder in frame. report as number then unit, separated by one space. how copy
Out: 84 mL
